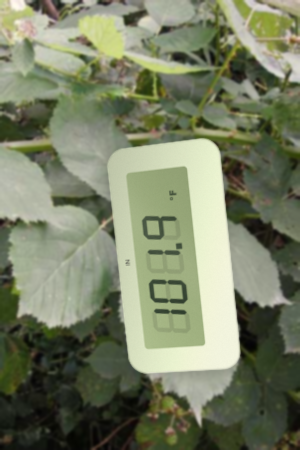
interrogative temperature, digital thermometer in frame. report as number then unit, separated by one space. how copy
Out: 101.9 °F
